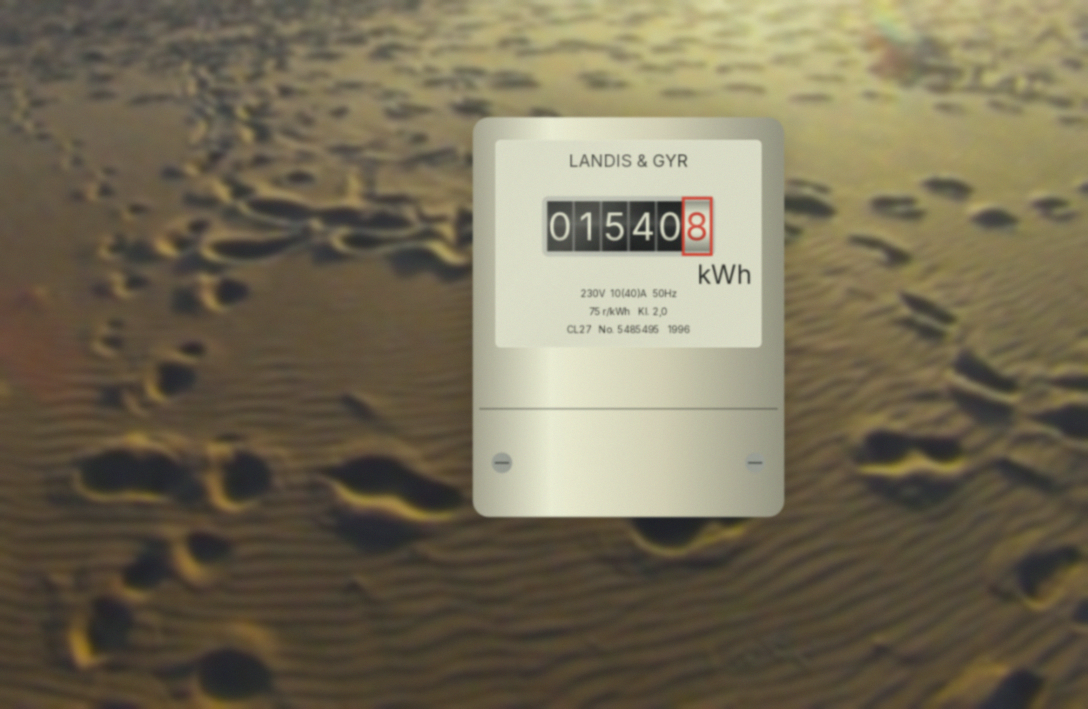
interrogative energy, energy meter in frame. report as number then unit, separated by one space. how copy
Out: 1540.8 kWh
